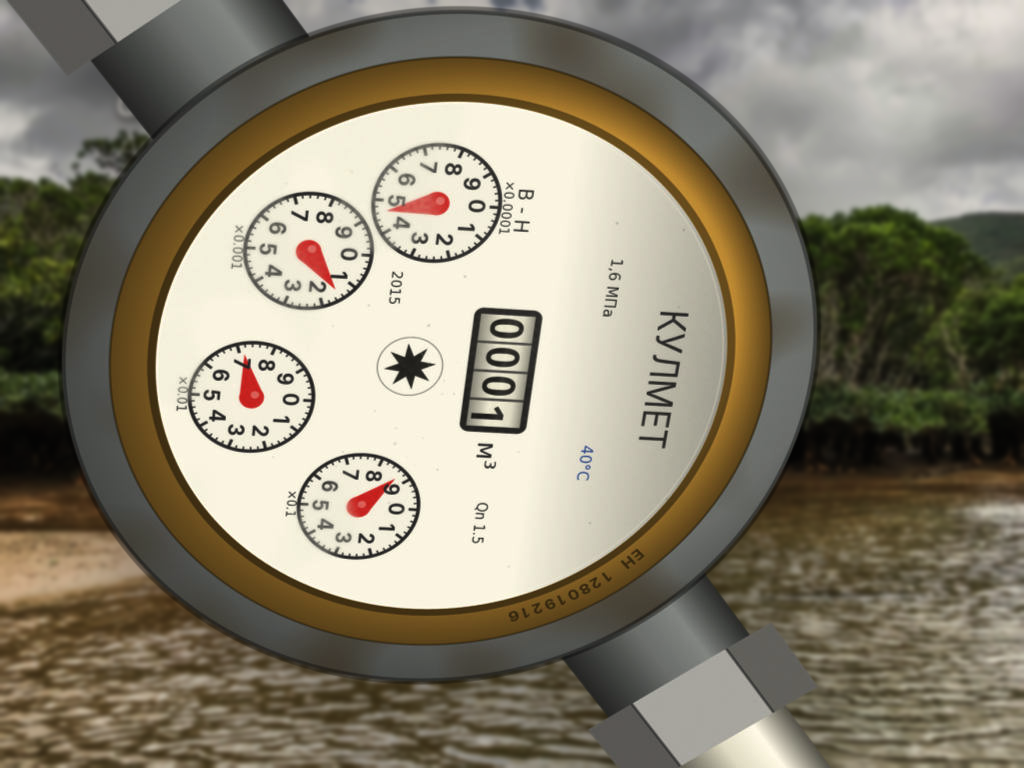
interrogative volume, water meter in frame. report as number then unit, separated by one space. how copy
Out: 0.8714 m³
